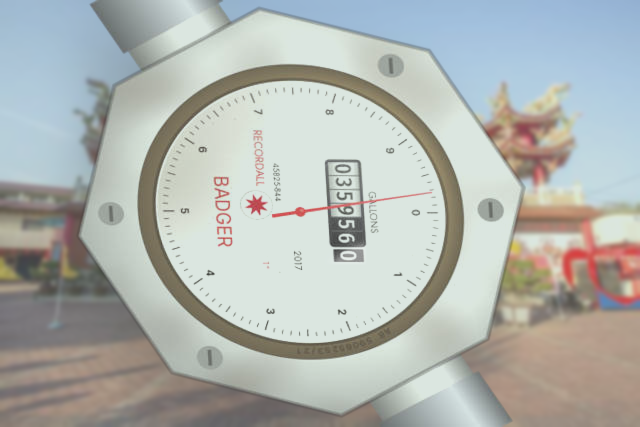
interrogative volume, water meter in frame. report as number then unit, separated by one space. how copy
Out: 359559.7 gal
